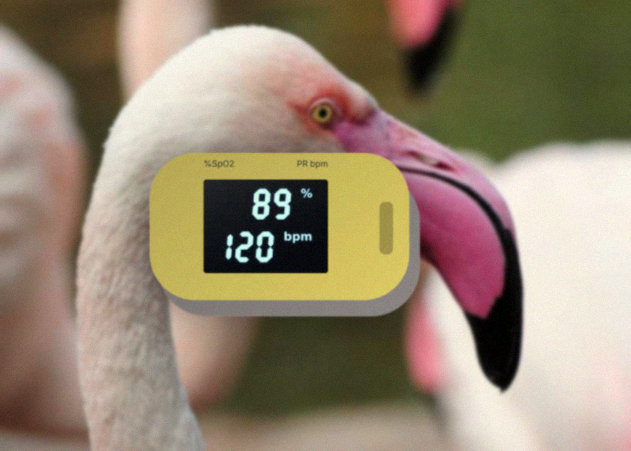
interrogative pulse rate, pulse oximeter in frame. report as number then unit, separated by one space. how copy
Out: 120 bpm
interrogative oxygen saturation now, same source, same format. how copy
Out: 89 %
